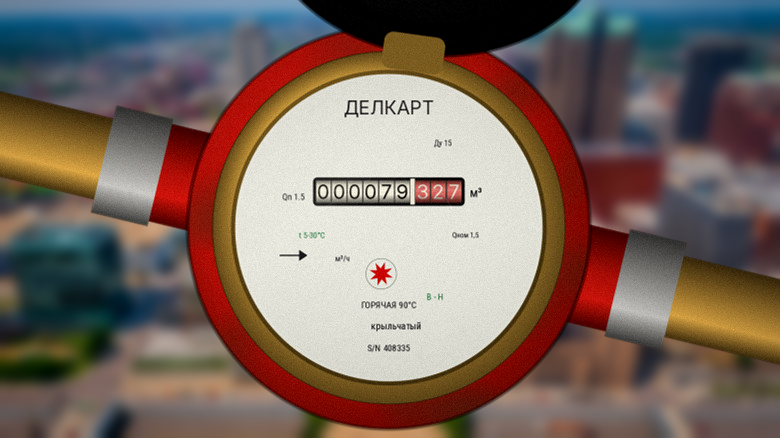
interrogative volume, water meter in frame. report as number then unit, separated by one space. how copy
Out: 79.327 m³
